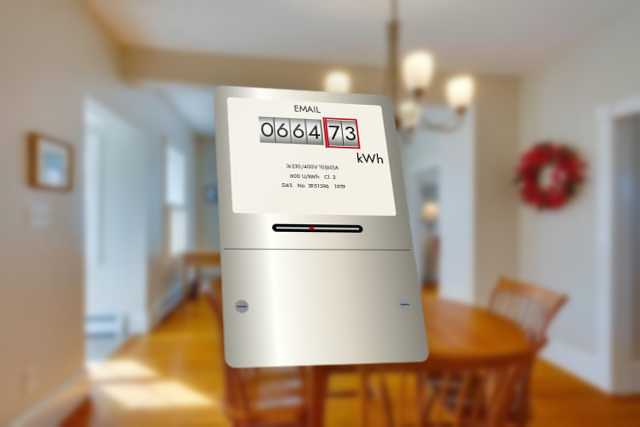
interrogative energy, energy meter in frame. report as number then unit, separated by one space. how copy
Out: 664.73 kWh
